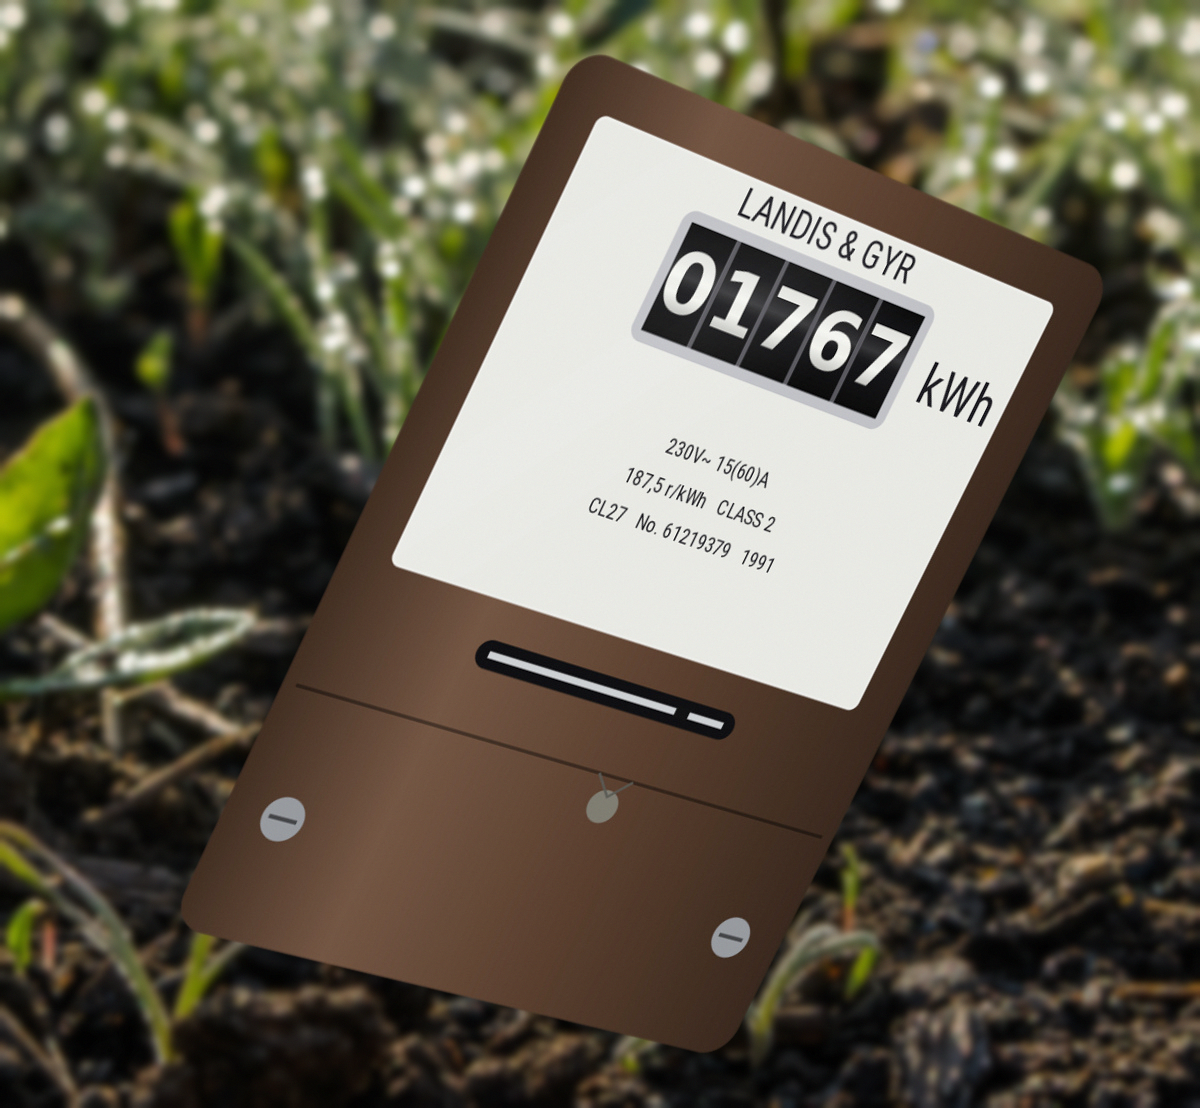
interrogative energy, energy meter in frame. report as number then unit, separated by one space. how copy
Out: 1767 kWh
